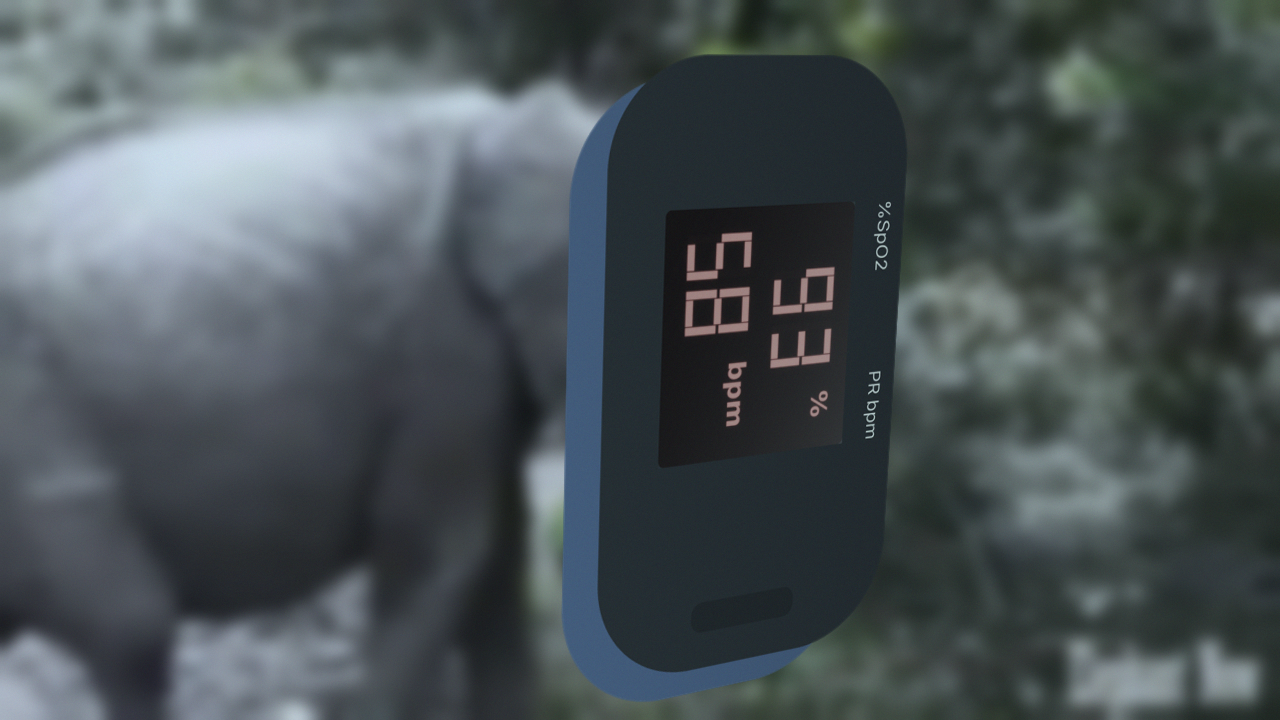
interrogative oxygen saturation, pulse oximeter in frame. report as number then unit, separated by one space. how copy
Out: 93 %
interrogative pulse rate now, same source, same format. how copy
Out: 58 bpm
